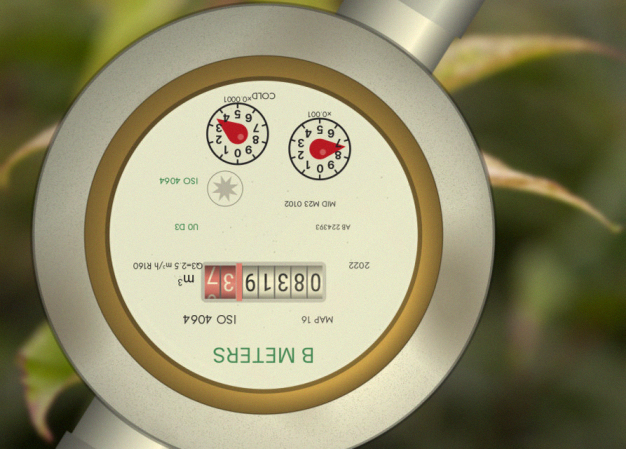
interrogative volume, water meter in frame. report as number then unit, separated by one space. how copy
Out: 8319.3673 m³
